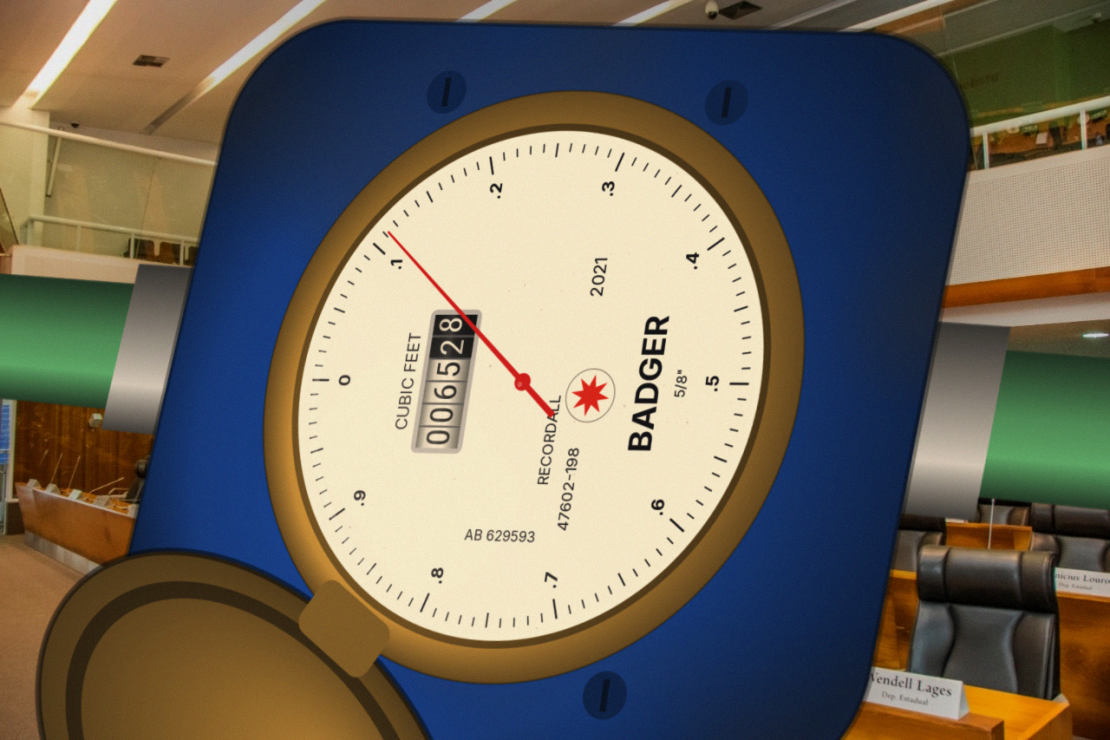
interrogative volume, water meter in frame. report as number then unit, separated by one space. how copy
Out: 6528.11 ft³
